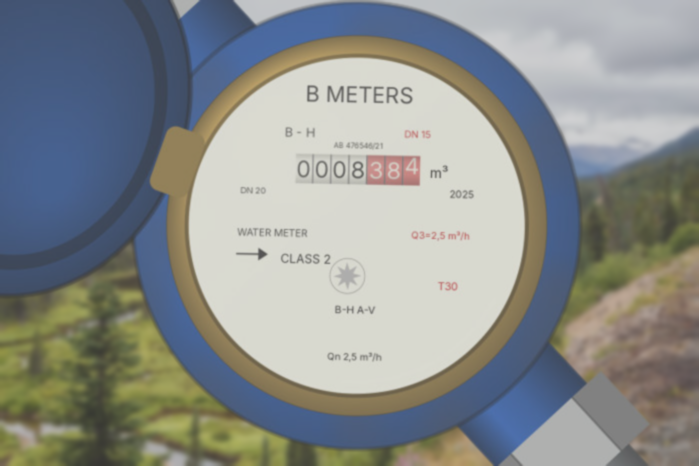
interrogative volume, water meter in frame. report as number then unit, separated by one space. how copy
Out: 8.384 m³
